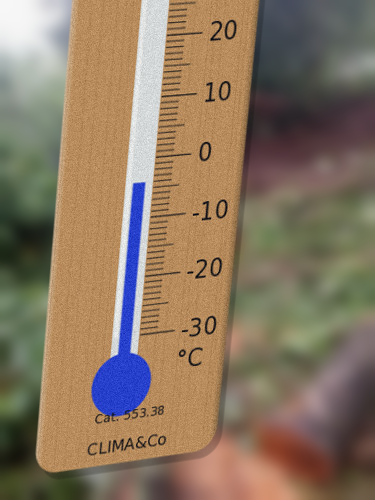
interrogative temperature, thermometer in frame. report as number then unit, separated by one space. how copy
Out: -4 °C
